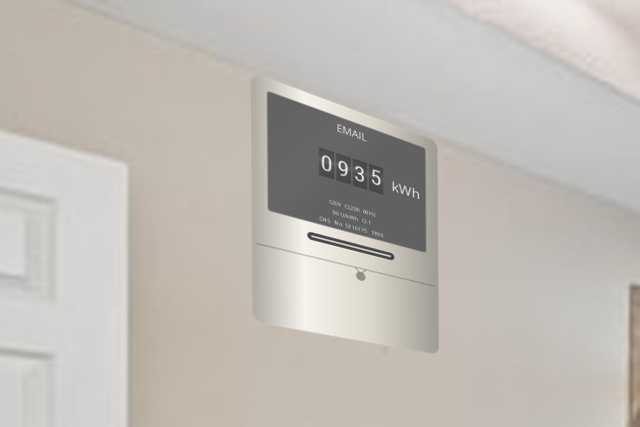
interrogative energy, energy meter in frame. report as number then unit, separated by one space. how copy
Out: 935 kWh
